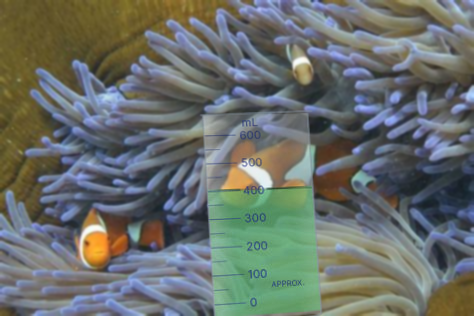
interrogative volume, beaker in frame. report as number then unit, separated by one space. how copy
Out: 400 mL
